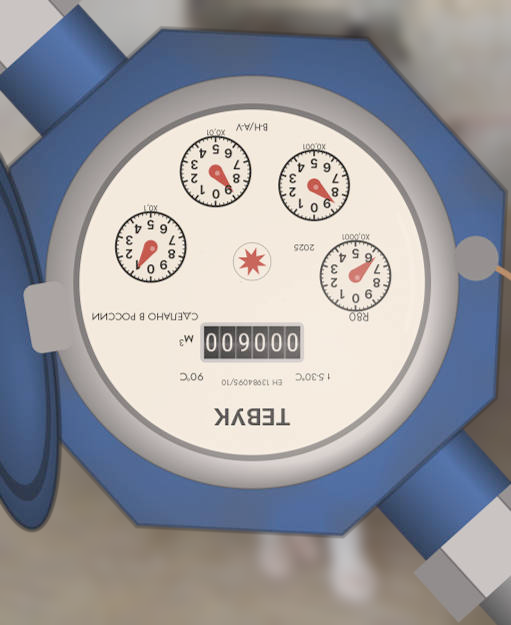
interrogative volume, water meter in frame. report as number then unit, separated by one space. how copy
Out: 600.0886 m³
